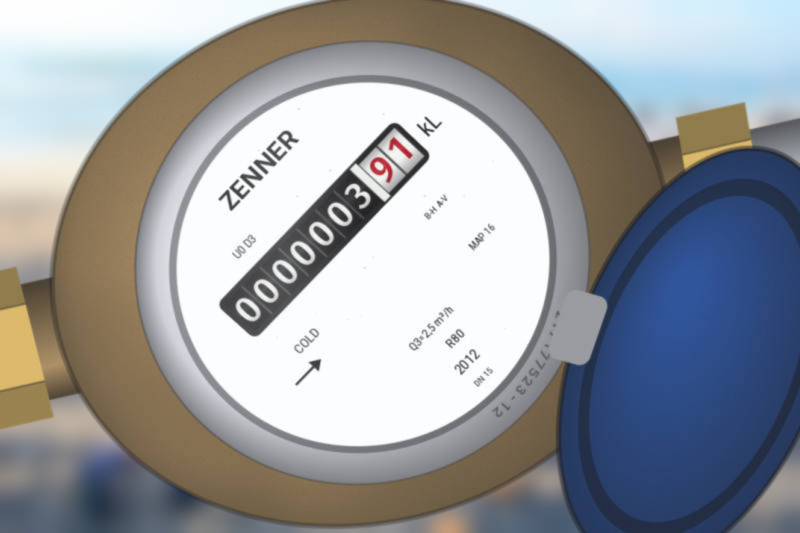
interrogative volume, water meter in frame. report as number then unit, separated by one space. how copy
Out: 3.91 kL
